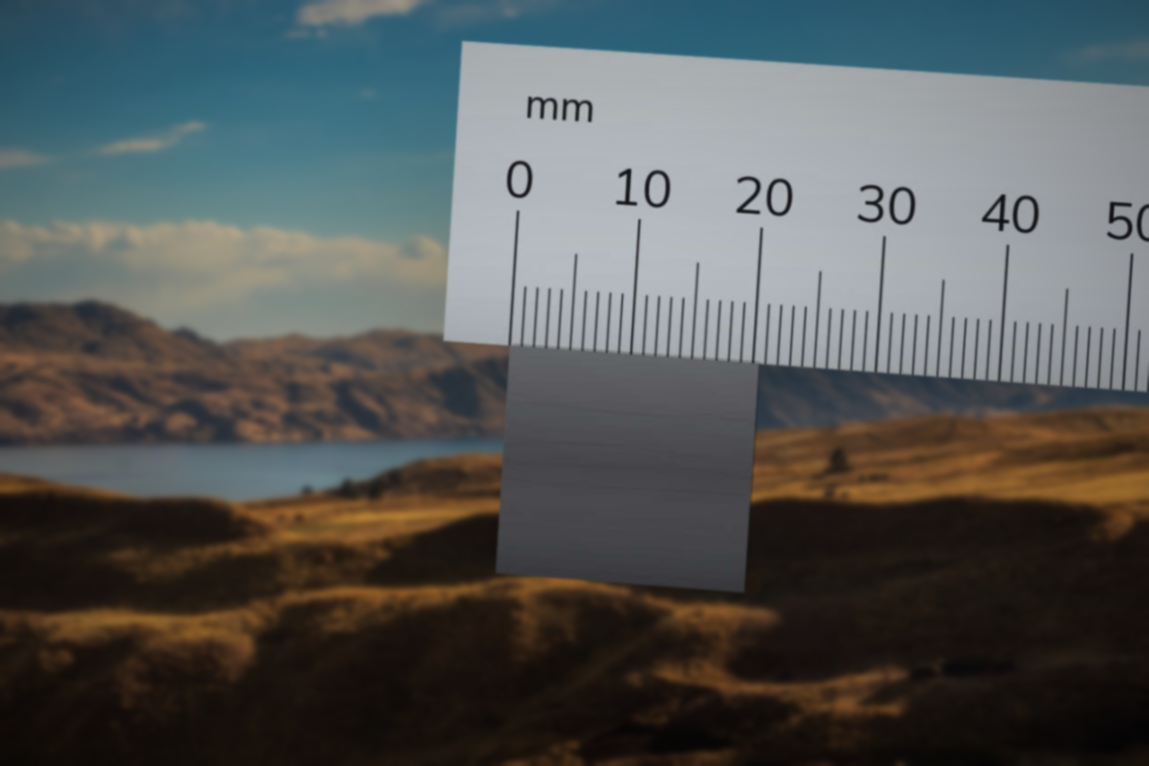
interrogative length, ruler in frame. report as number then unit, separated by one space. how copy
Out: 20.5 mm
